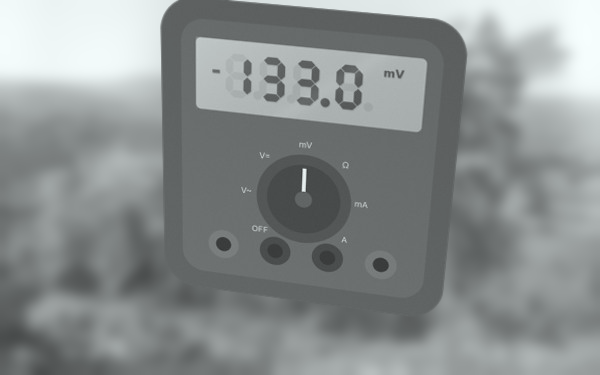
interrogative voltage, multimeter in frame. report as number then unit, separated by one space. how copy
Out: -133.0 mV
